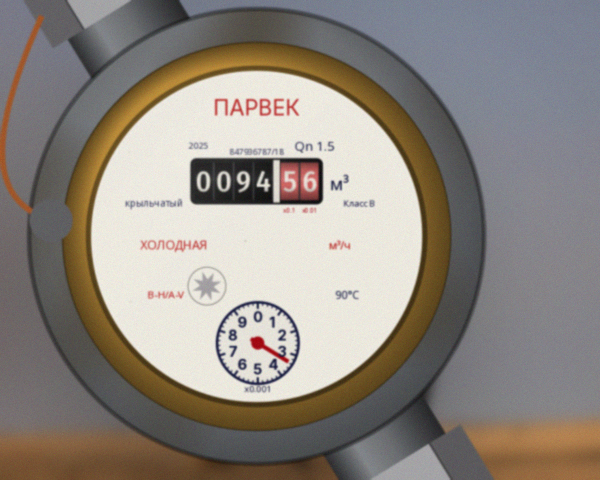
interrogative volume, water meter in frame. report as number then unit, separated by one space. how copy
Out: 94.563 m³
